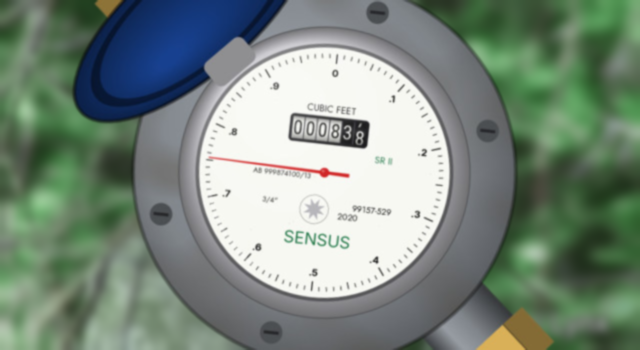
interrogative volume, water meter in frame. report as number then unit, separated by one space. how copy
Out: 837.75 ft³
